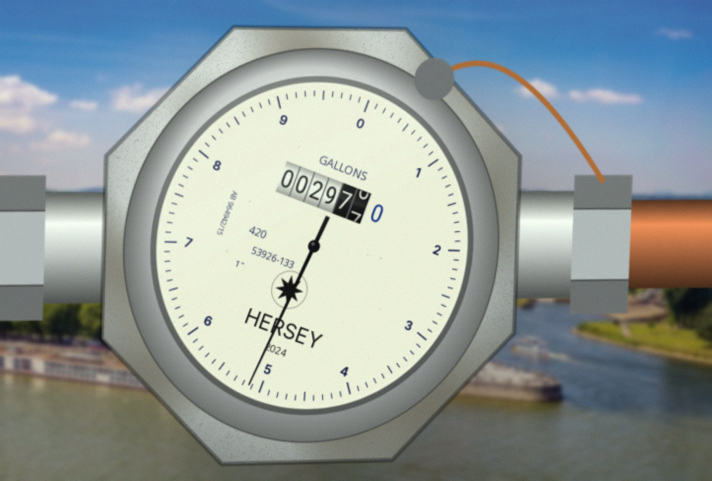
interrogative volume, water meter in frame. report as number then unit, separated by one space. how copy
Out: 29765.1 gal
